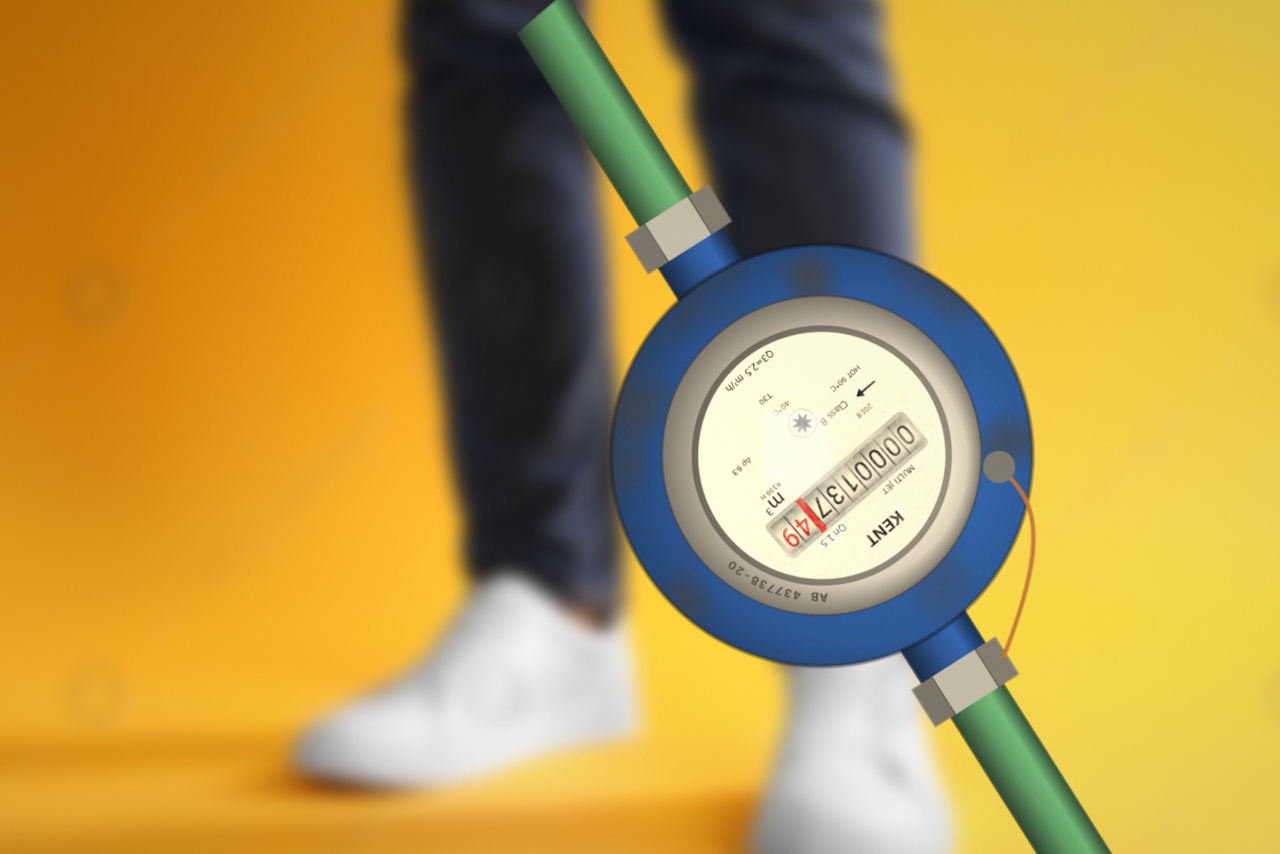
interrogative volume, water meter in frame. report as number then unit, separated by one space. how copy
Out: 137.49 m³
